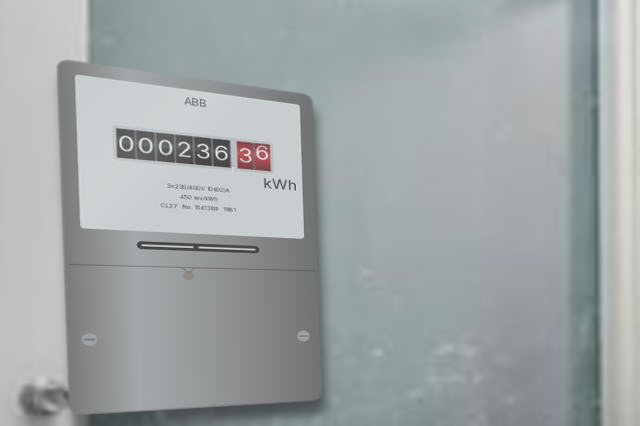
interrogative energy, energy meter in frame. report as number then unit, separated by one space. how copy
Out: 236.36 kWh
